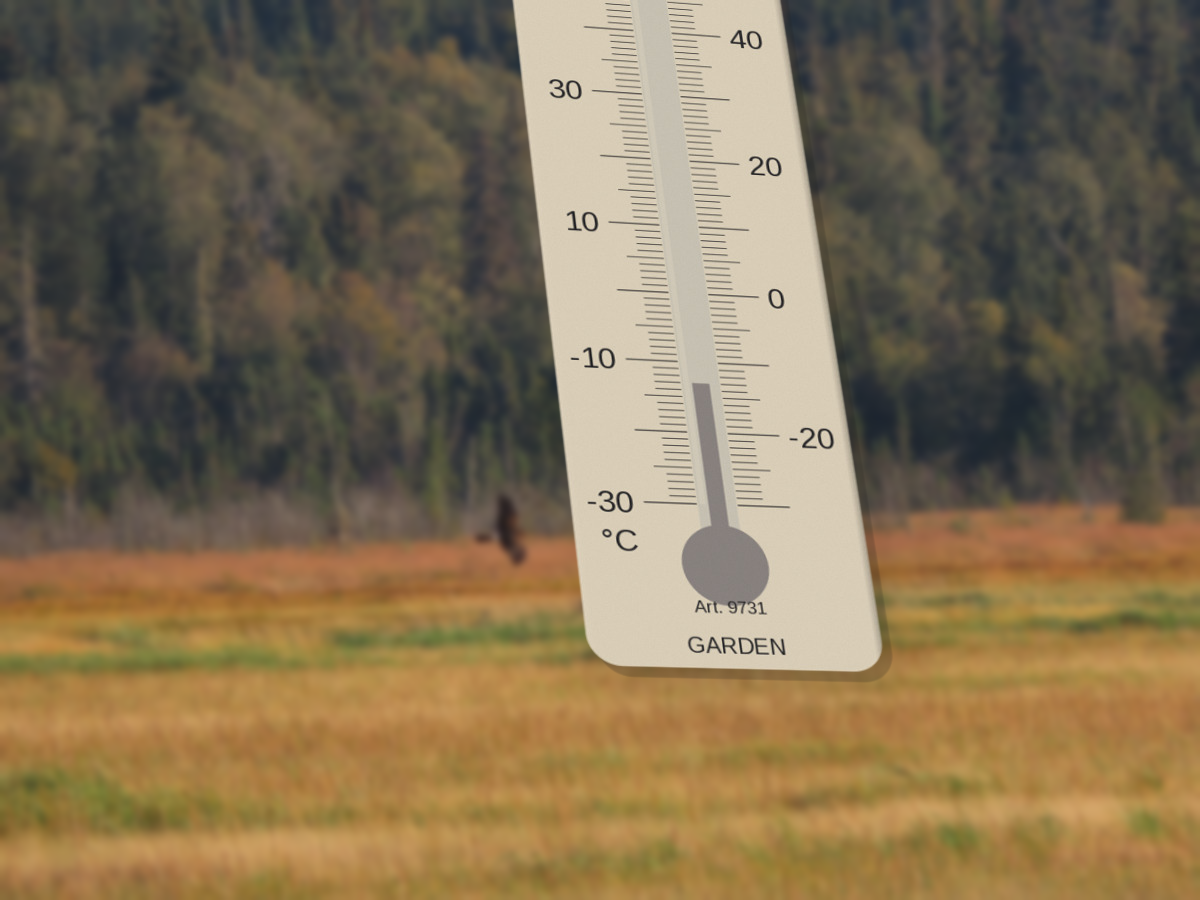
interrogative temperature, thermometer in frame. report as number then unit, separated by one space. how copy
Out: -13 °C
